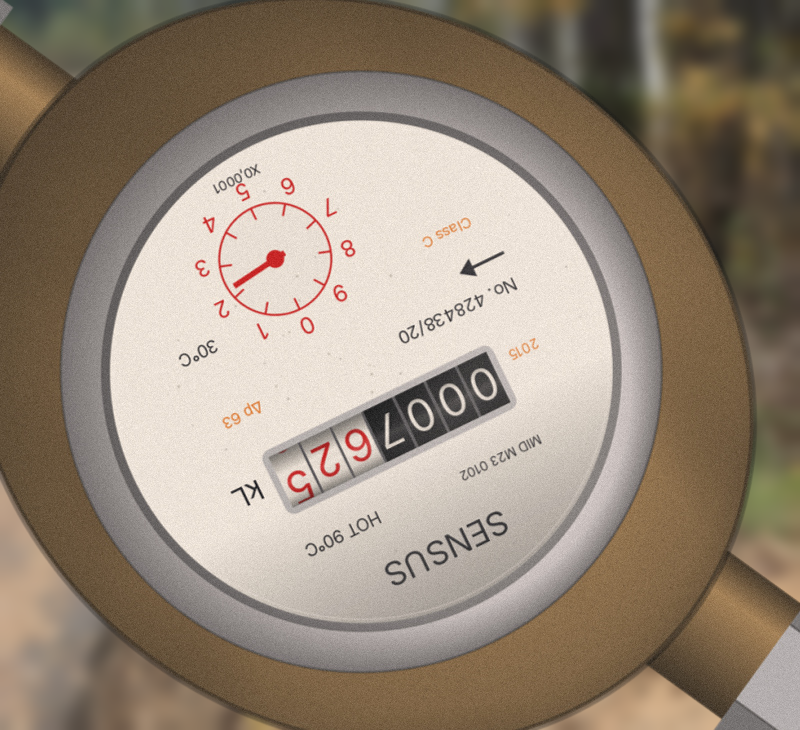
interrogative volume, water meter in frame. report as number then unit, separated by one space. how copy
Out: 7.6252 kL
